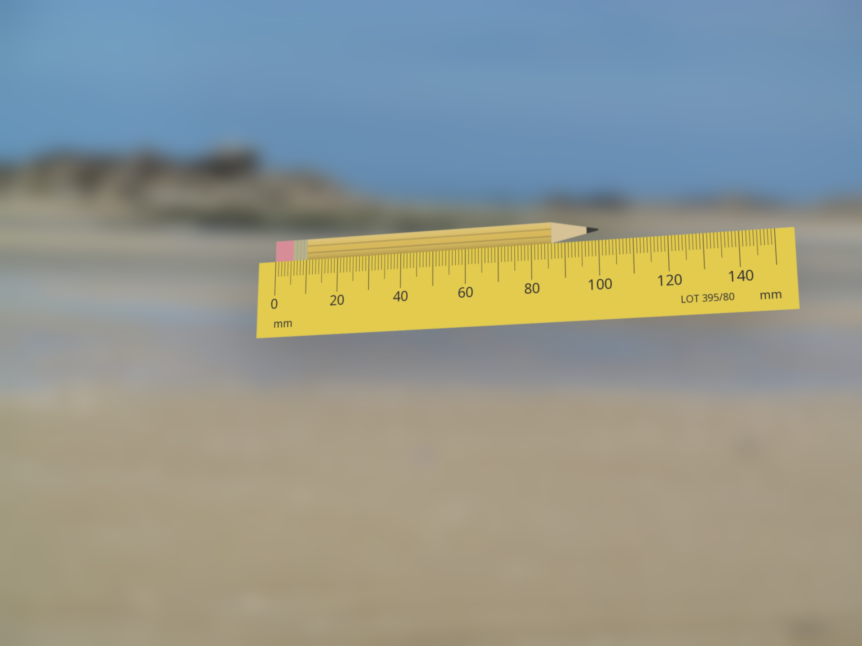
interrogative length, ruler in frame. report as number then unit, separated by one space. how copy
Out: 100 mm
